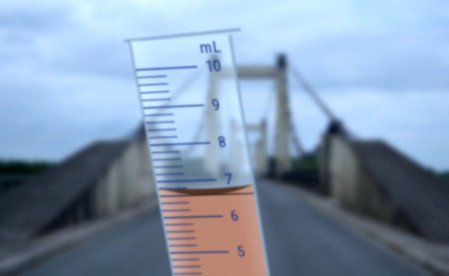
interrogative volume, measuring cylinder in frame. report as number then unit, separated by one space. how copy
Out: 6.6 mL
